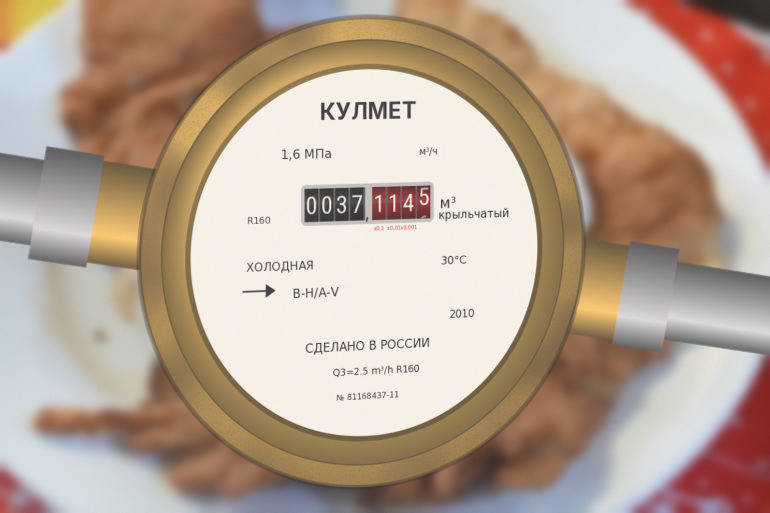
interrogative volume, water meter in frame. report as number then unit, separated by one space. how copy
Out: 37.1145 m³
